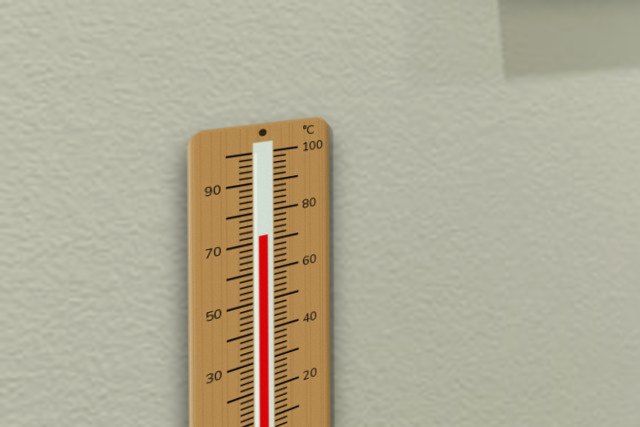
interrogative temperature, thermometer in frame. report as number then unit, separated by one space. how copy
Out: 72 °C
